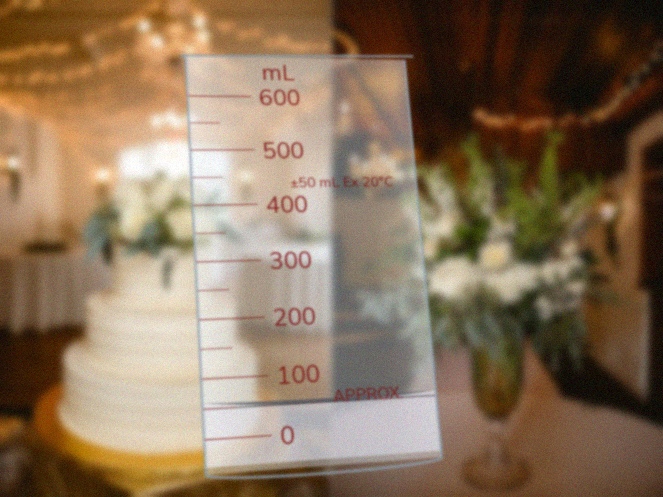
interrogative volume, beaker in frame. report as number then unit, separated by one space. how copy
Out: 50 mL
